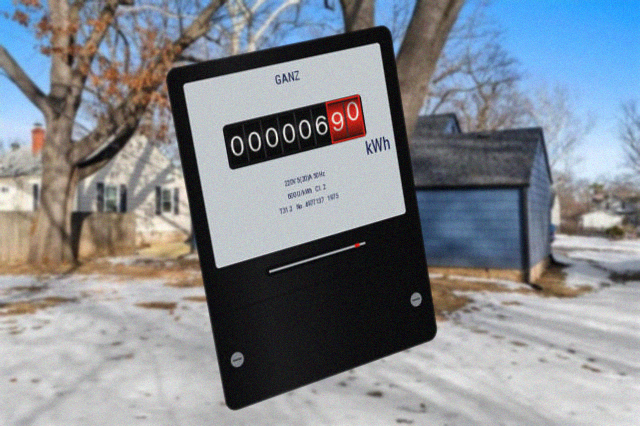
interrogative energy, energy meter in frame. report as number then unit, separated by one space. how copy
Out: 6.90 kWh
